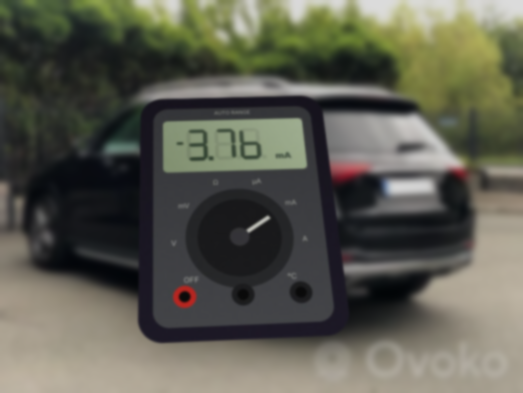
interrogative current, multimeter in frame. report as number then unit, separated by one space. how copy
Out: -3.76 mA
